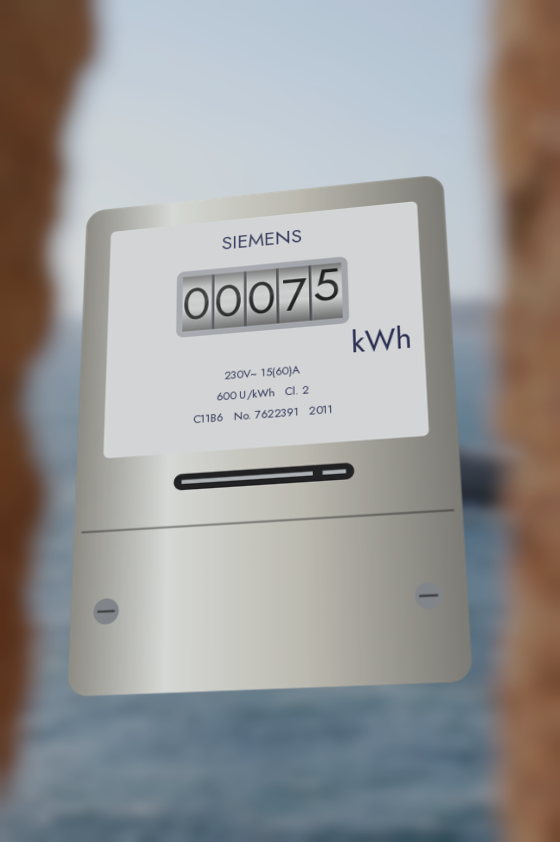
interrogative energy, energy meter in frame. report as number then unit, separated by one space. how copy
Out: 75 kWh
